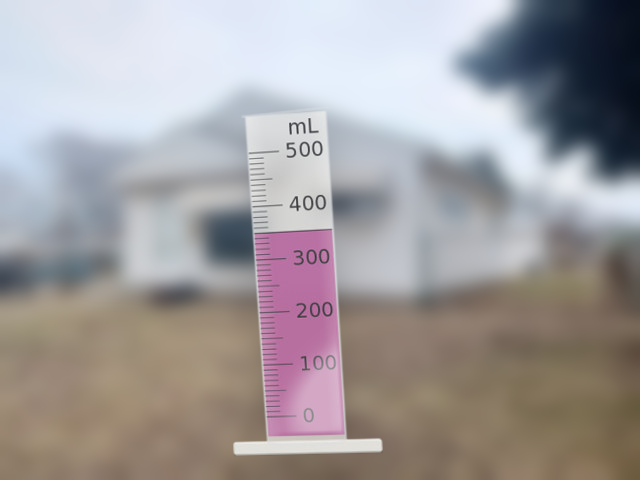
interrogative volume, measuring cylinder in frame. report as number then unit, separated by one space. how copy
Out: 350 mL
